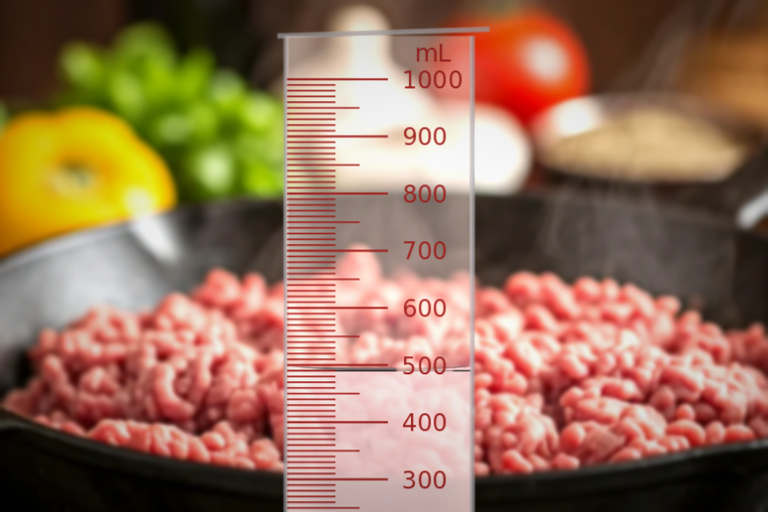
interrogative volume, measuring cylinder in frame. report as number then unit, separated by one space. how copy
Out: 490 mL
